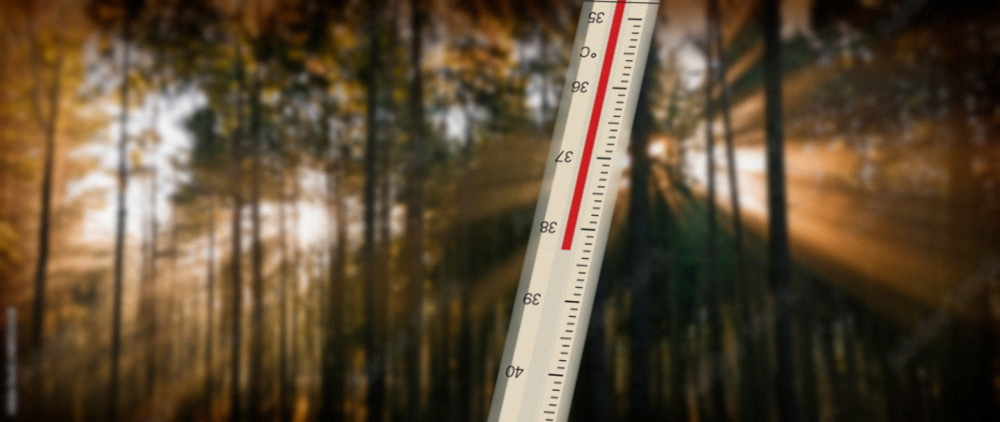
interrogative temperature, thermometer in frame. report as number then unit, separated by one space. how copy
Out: 38.3 °C
